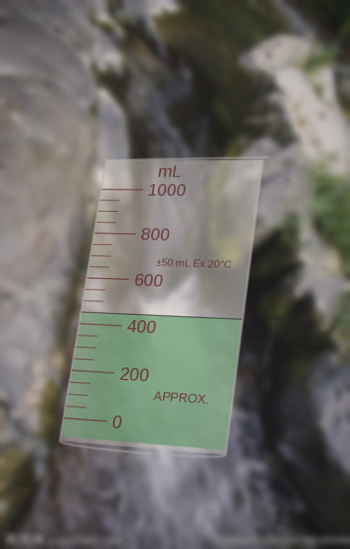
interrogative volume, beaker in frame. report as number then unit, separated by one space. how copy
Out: 450 mL
